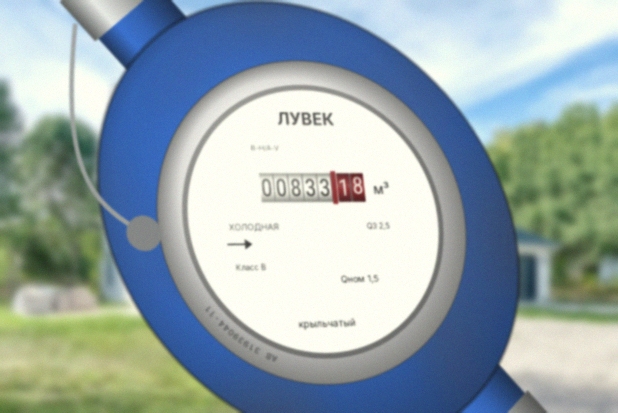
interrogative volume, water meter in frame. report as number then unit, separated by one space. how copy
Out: 833.18 m³
